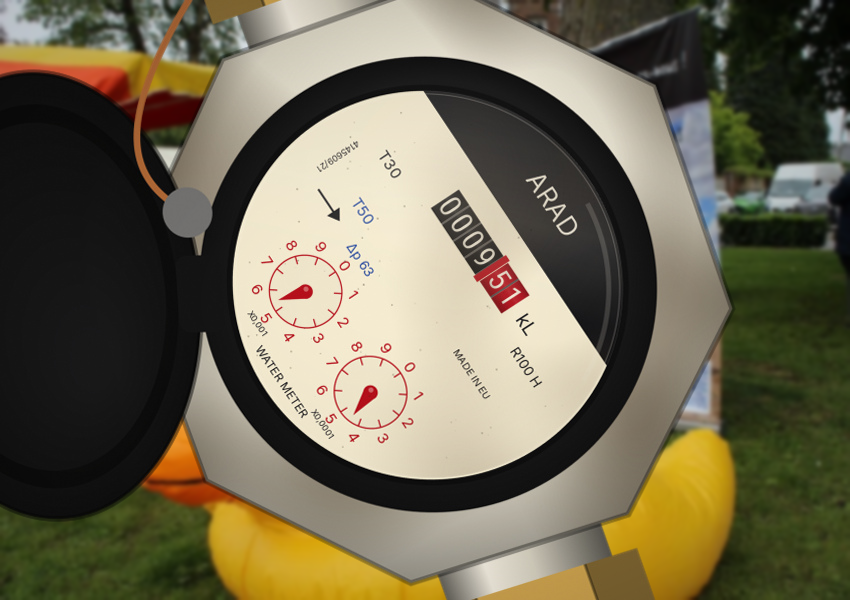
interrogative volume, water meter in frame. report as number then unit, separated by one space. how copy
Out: 9.5154 kL
